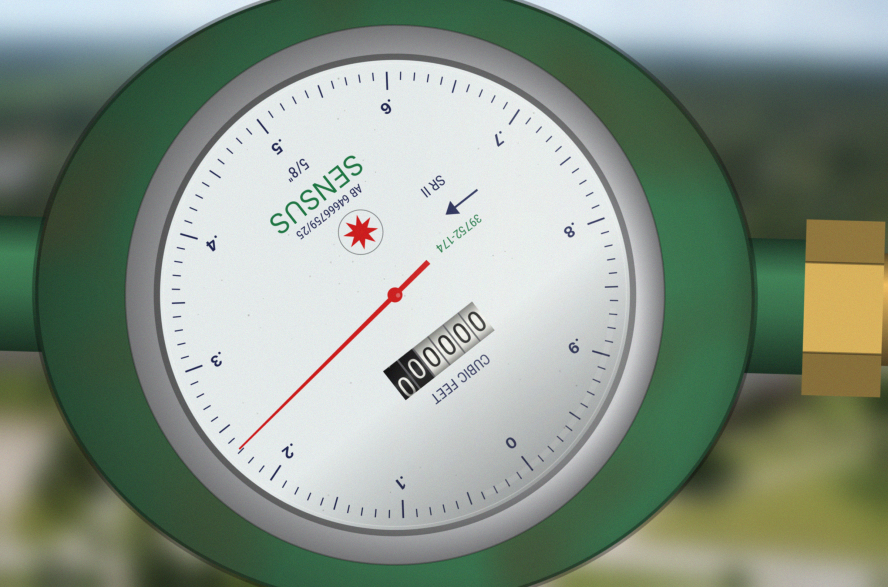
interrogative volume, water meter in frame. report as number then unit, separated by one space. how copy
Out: 0.23 ft³
